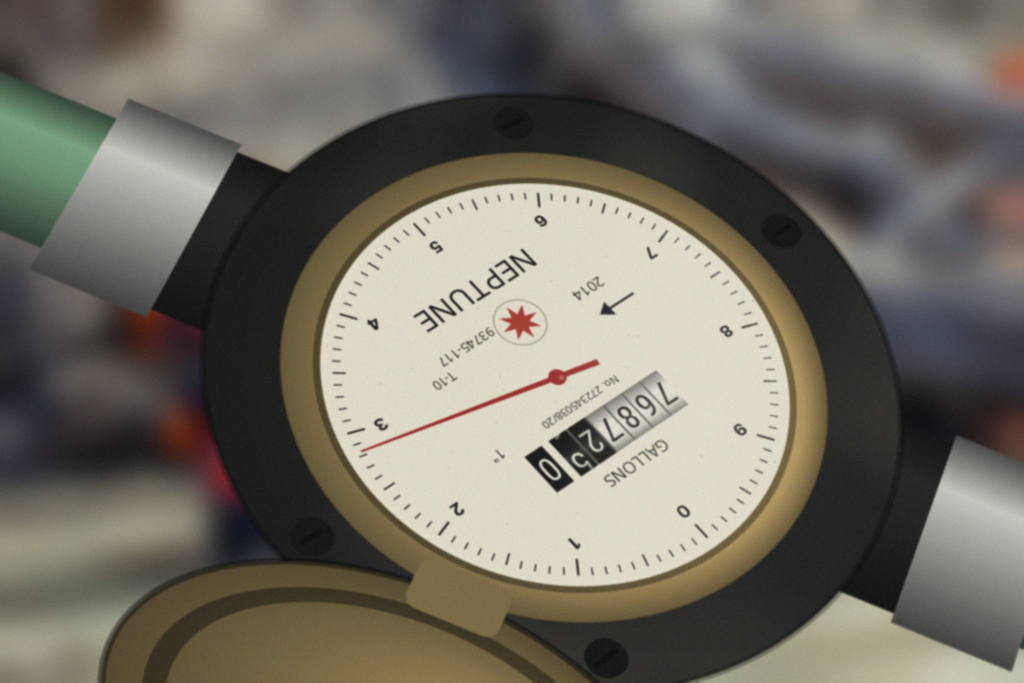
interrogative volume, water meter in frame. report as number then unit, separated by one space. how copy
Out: 7687252.8 gal
